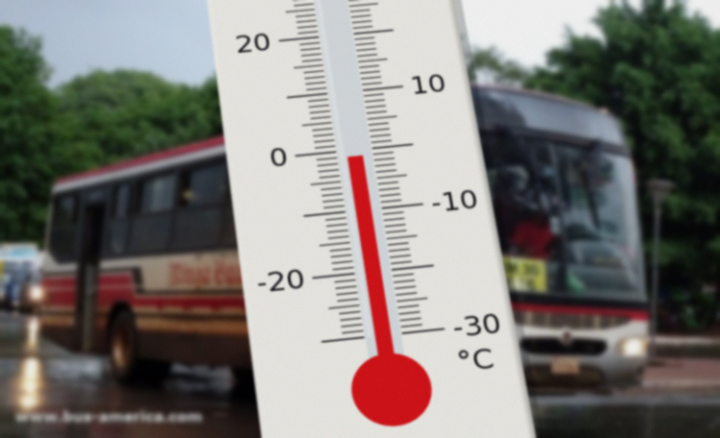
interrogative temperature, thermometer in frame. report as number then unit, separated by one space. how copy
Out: -1 °C
